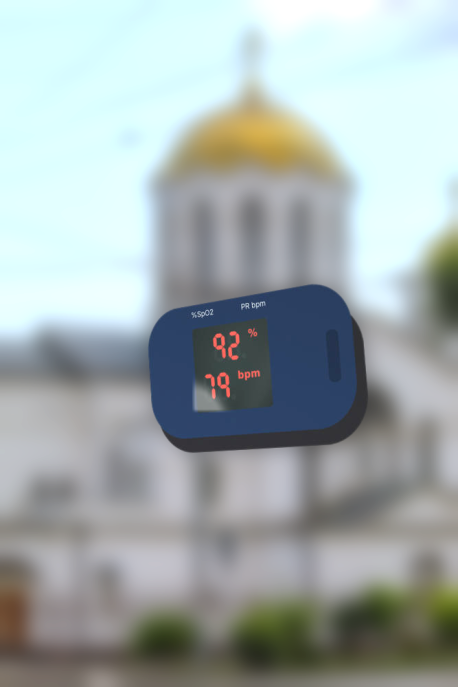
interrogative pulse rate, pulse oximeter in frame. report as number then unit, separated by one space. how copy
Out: 79 bpm
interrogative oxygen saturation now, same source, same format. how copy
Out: 92 %
